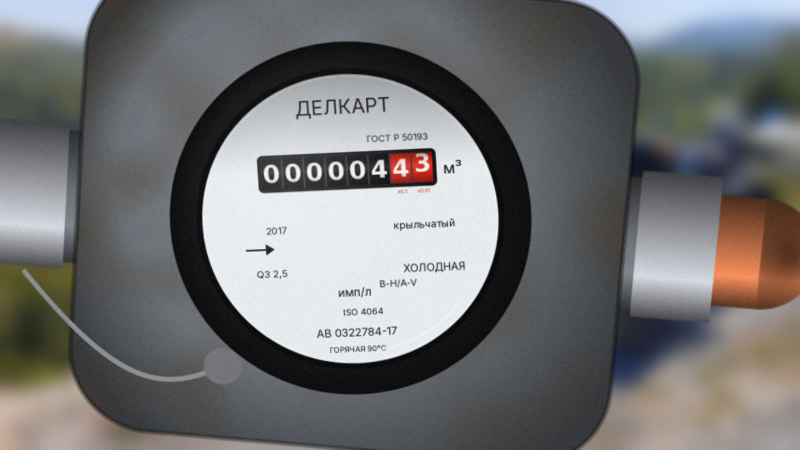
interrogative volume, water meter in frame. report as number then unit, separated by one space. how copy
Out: 4.43 m³
